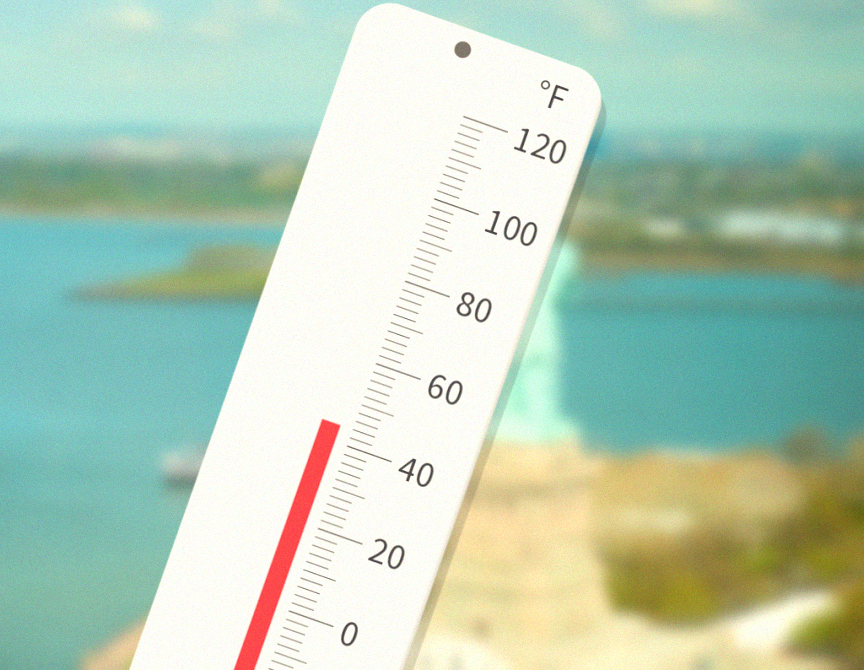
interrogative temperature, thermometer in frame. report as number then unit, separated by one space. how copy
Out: 44 °F
